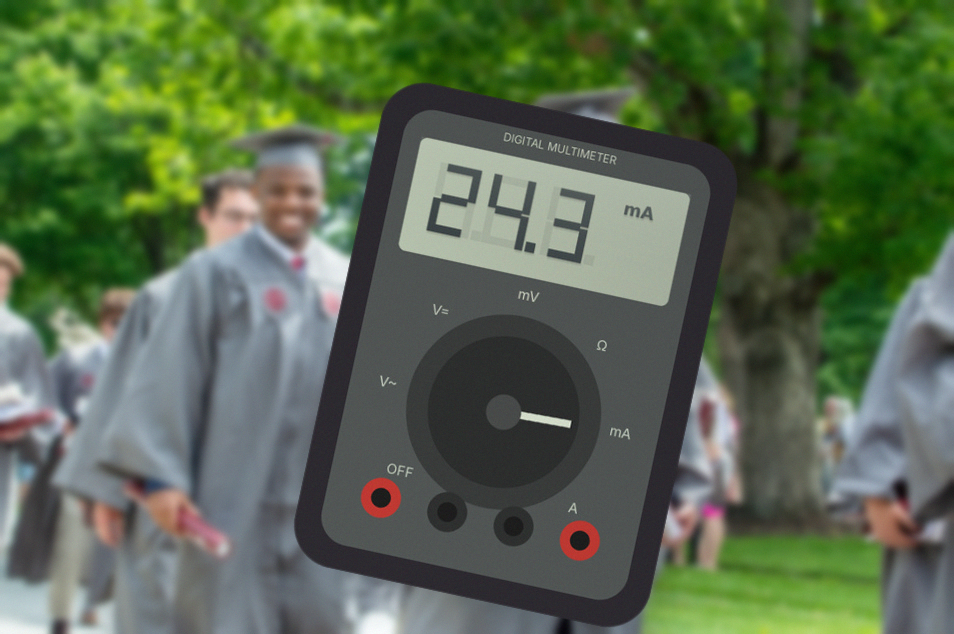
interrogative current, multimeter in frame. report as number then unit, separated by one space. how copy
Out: 24.3 mA
